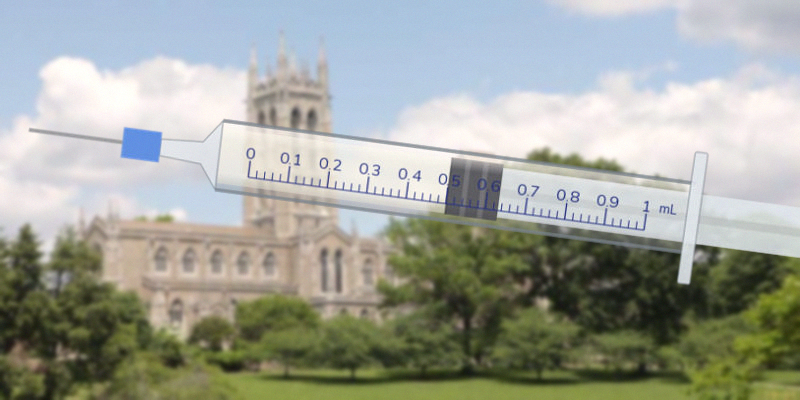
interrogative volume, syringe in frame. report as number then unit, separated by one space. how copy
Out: 0.5 mL
